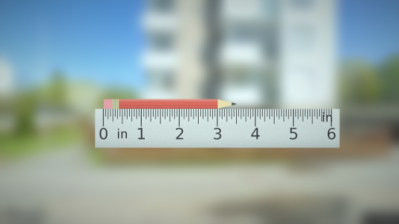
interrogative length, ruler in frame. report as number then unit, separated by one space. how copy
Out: 3.5 in
